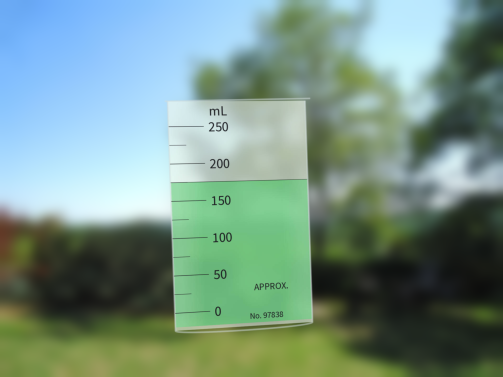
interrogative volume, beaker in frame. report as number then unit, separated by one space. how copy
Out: 175 mL
